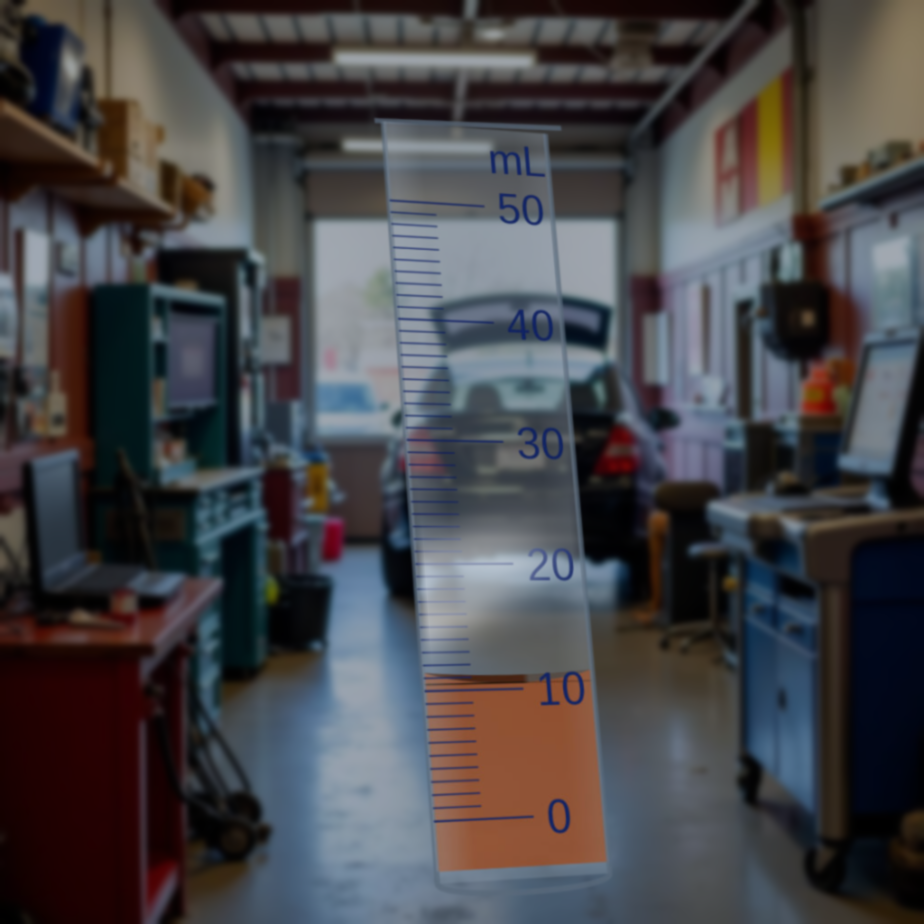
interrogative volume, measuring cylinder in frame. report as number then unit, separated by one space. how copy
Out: 10.5 mL
